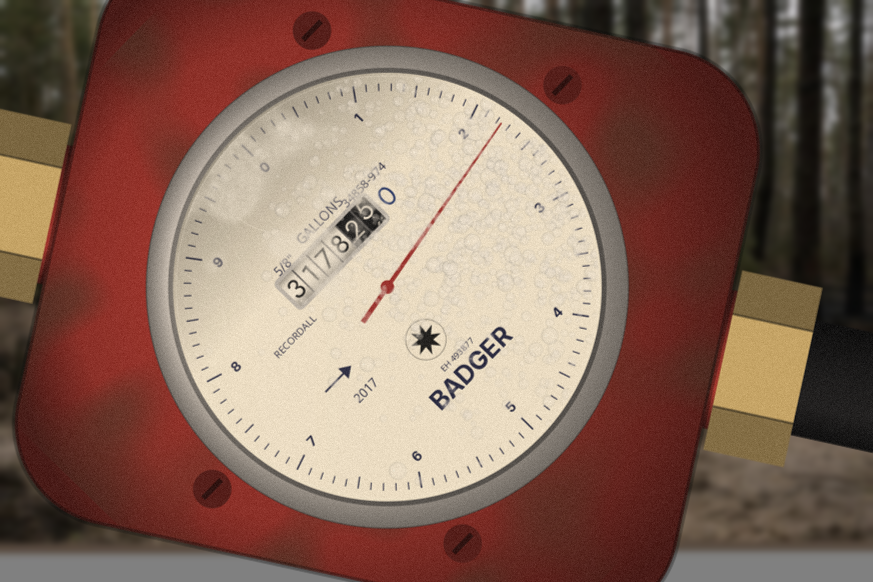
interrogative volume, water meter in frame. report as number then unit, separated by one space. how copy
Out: 3178252.2 gal
